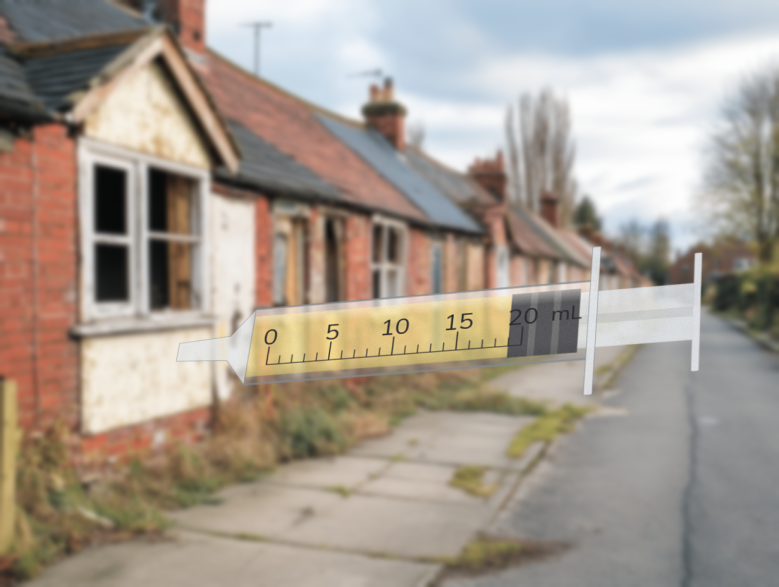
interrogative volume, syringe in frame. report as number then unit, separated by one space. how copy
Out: 19 mL
